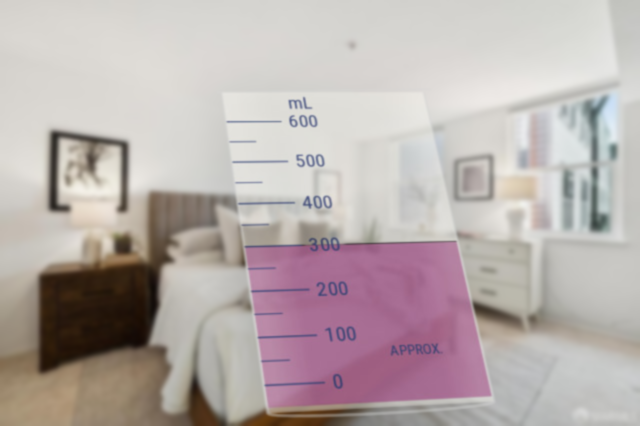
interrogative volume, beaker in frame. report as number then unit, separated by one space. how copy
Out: 300 mL
